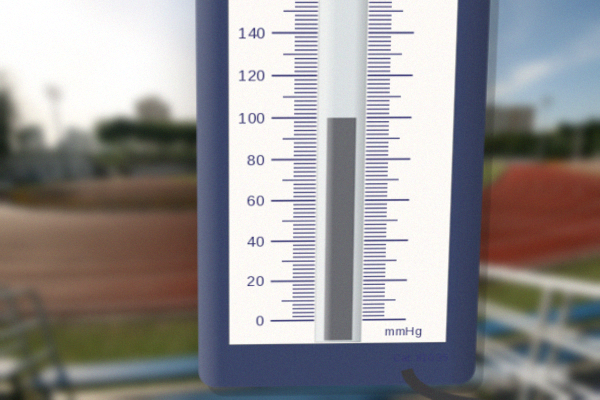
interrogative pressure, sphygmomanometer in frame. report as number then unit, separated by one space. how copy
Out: 100 mmHg
